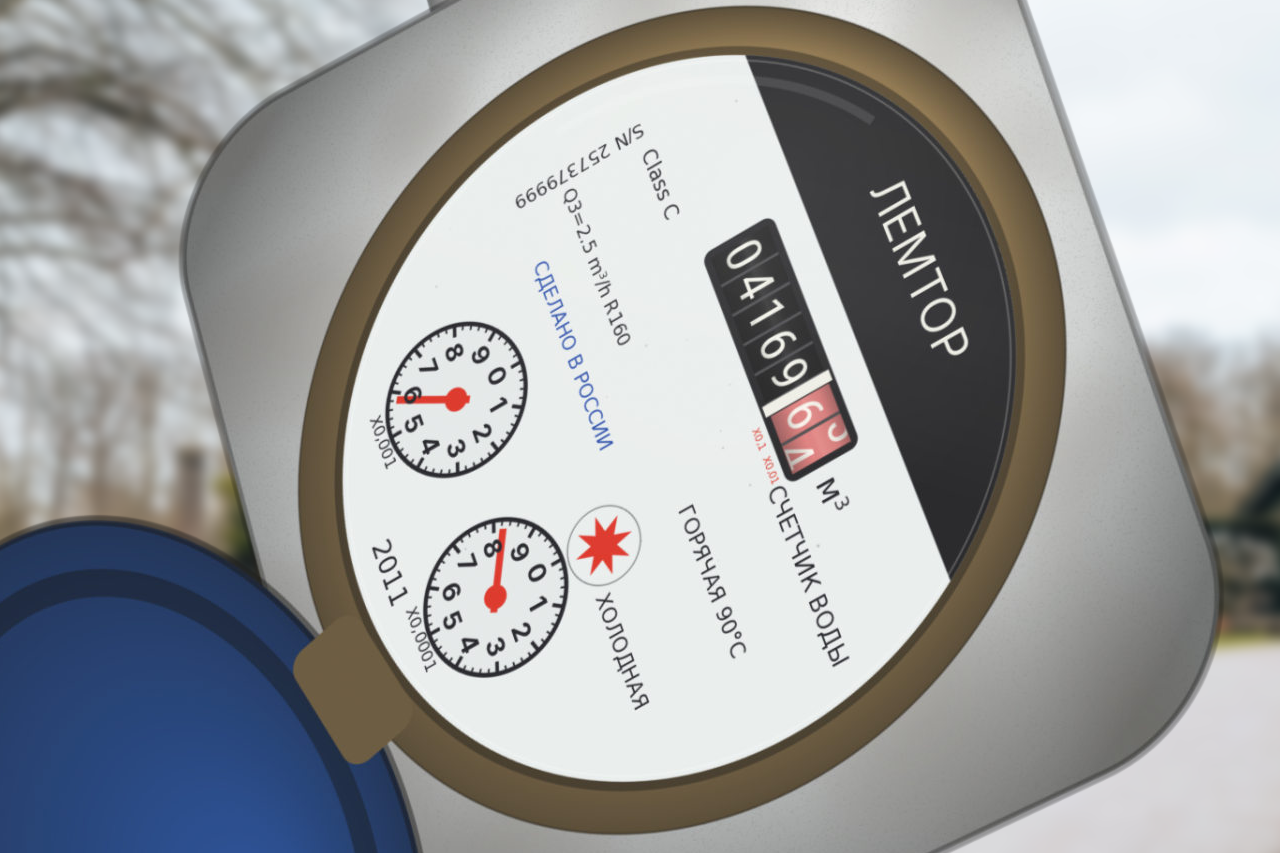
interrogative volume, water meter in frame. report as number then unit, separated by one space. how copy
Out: 4169.6358 m³
